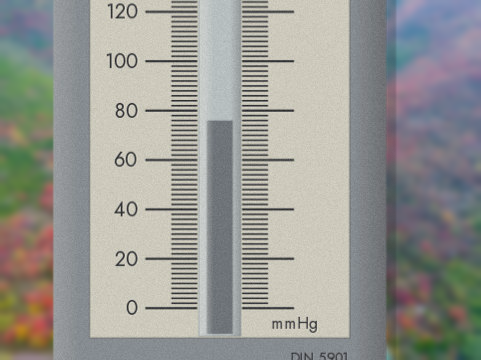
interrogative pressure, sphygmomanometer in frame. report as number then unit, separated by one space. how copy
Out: 76 mmHg
